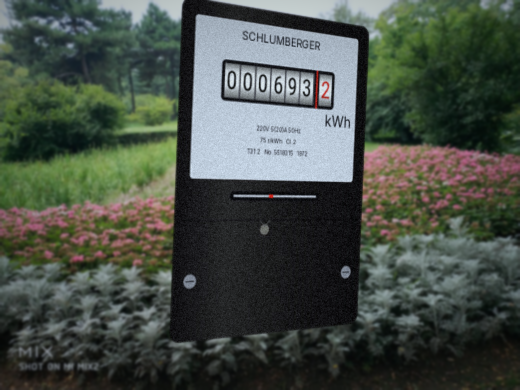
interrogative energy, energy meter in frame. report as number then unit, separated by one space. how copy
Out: 693.2 kWh
